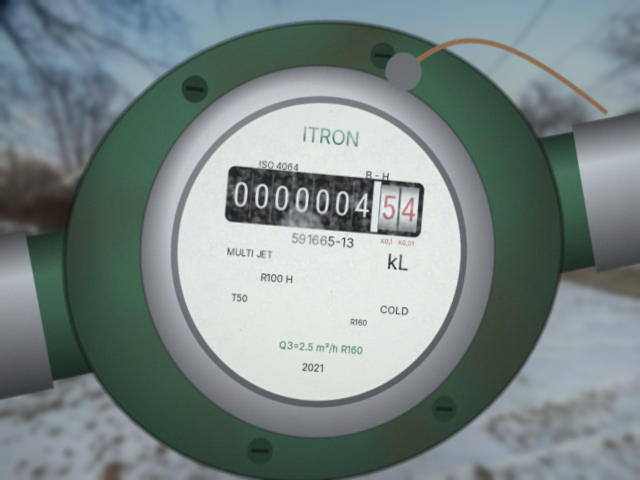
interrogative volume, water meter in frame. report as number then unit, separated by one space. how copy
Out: 4.54 kL
